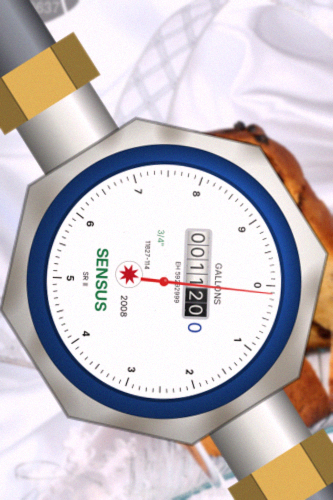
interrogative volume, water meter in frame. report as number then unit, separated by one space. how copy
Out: 11200.1 gal
